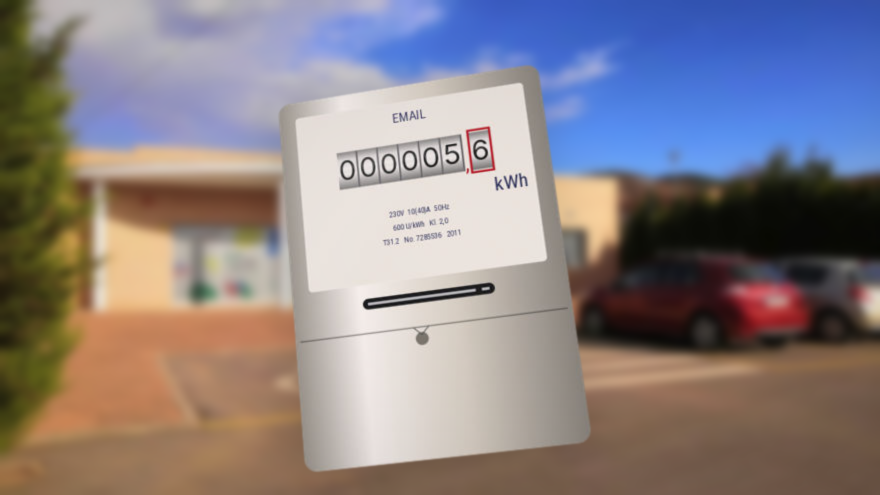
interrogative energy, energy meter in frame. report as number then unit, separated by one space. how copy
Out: 5.6 kWh
